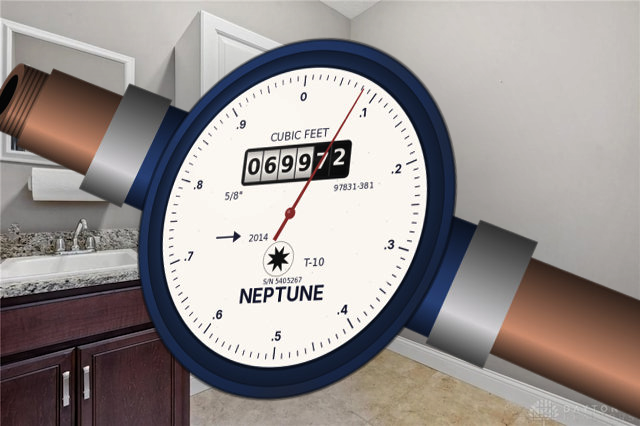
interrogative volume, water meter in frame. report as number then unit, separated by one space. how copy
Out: 69972.08 ft³
